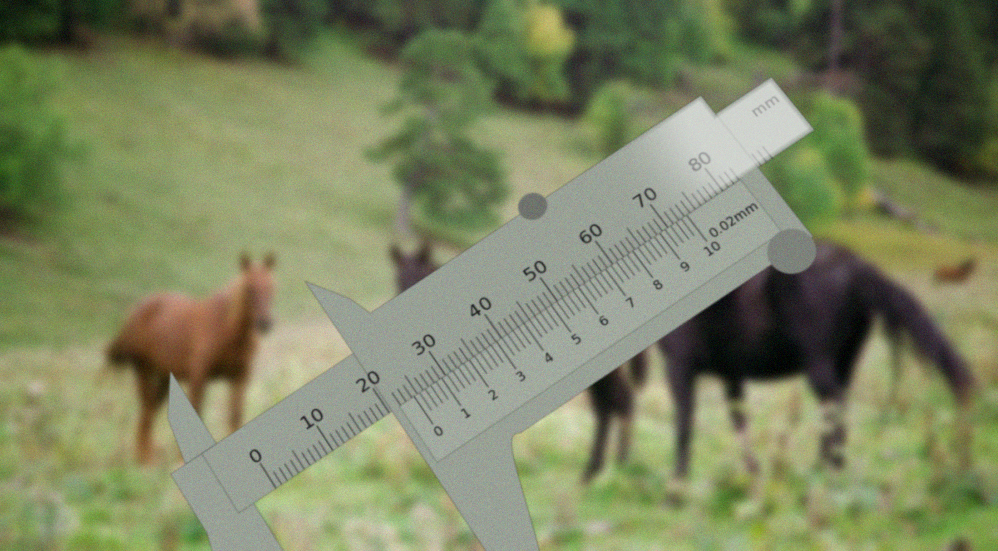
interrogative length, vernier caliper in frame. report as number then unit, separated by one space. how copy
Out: 24.4 mm
